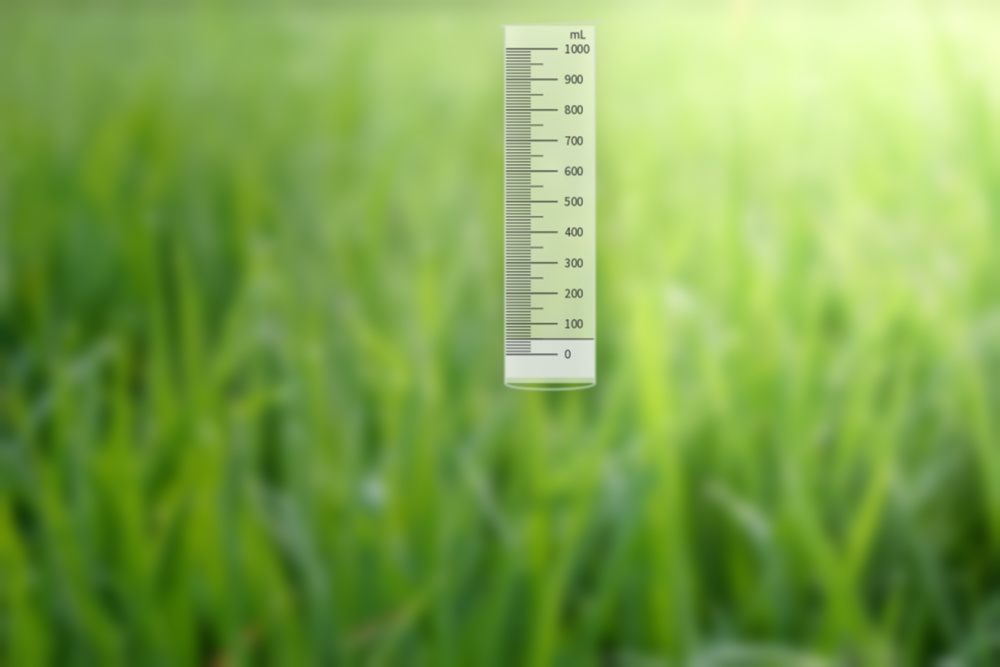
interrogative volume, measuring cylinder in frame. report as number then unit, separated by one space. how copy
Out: 50 mL
